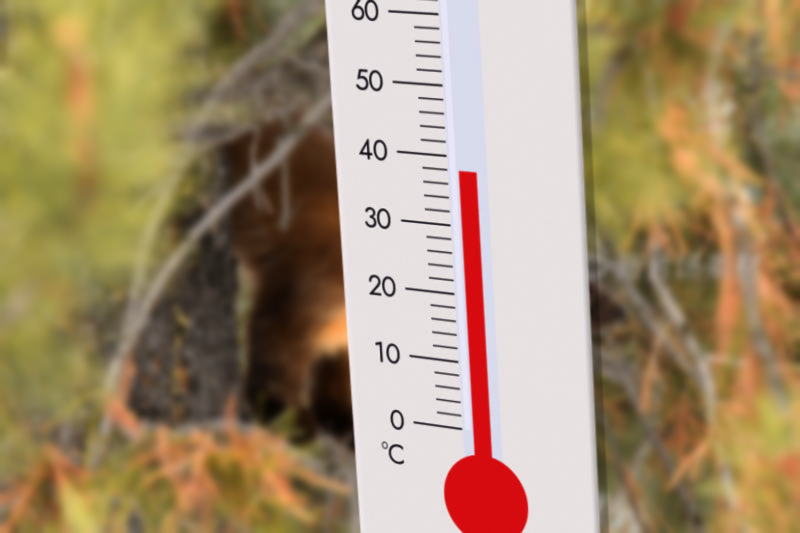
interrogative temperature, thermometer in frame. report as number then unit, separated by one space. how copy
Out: 38 °C
